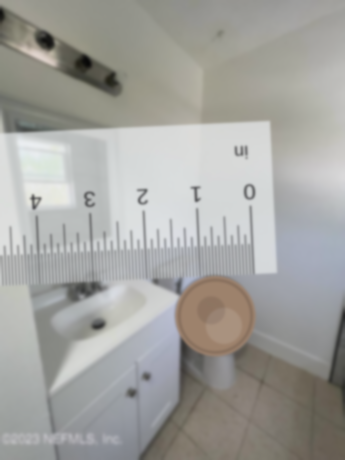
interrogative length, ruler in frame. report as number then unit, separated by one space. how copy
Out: 1.5 in
